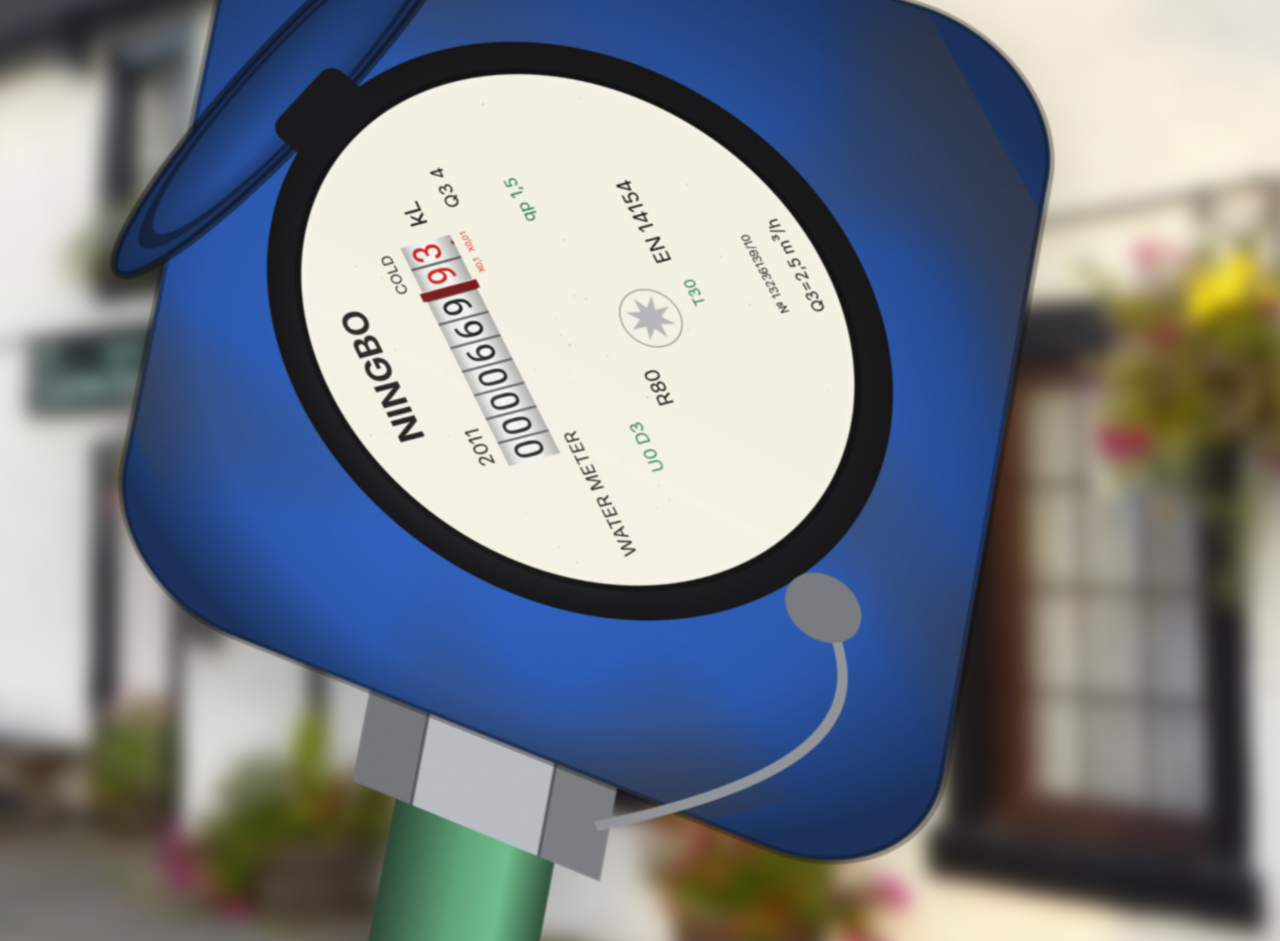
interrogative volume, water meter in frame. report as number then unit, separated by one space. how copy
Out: 669.93 kL
